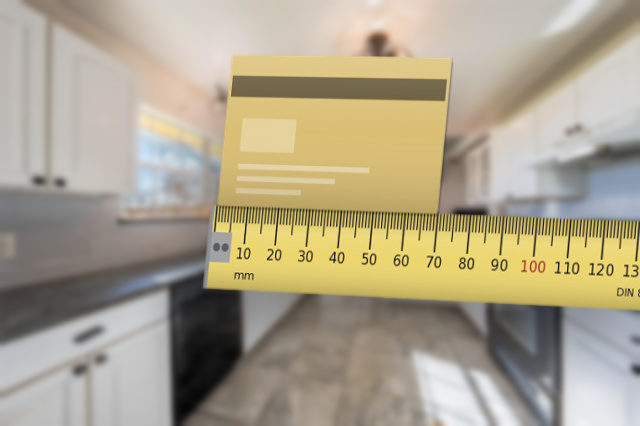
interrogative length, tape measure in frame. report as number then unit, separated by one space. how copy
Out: 70 mm
